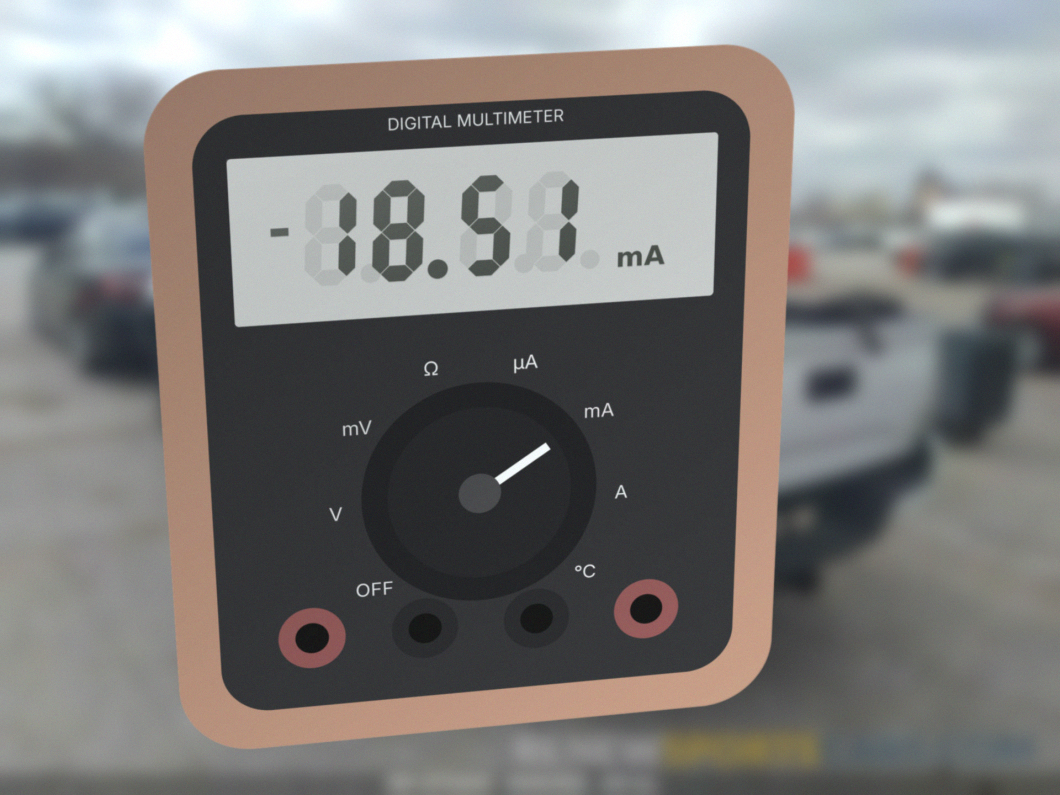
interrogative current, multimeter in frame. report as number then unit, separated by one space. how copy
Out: -18.51 mA
